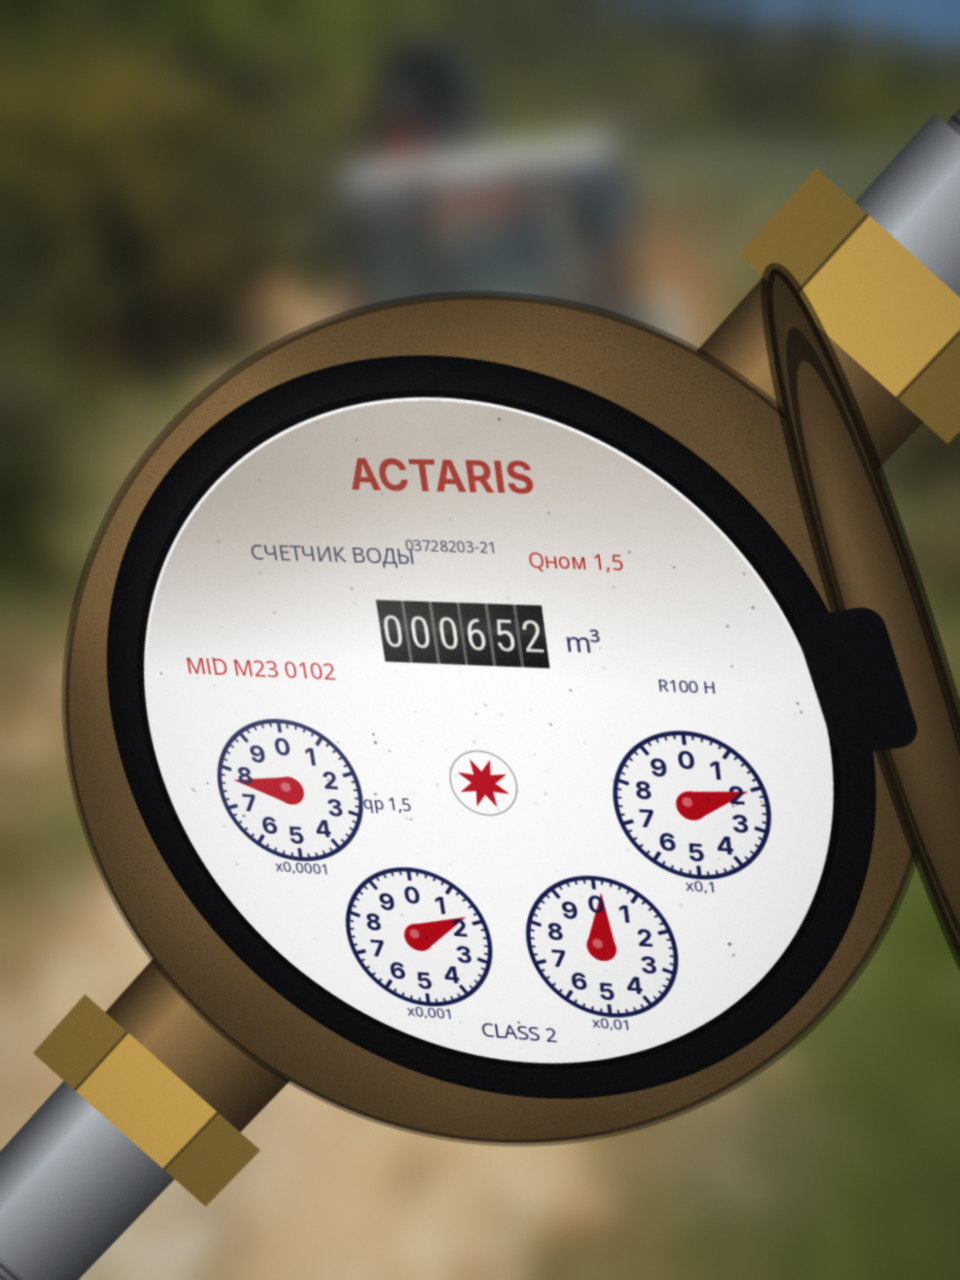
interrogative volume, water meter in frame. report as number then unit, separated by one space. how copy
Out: 652.2017 m³
